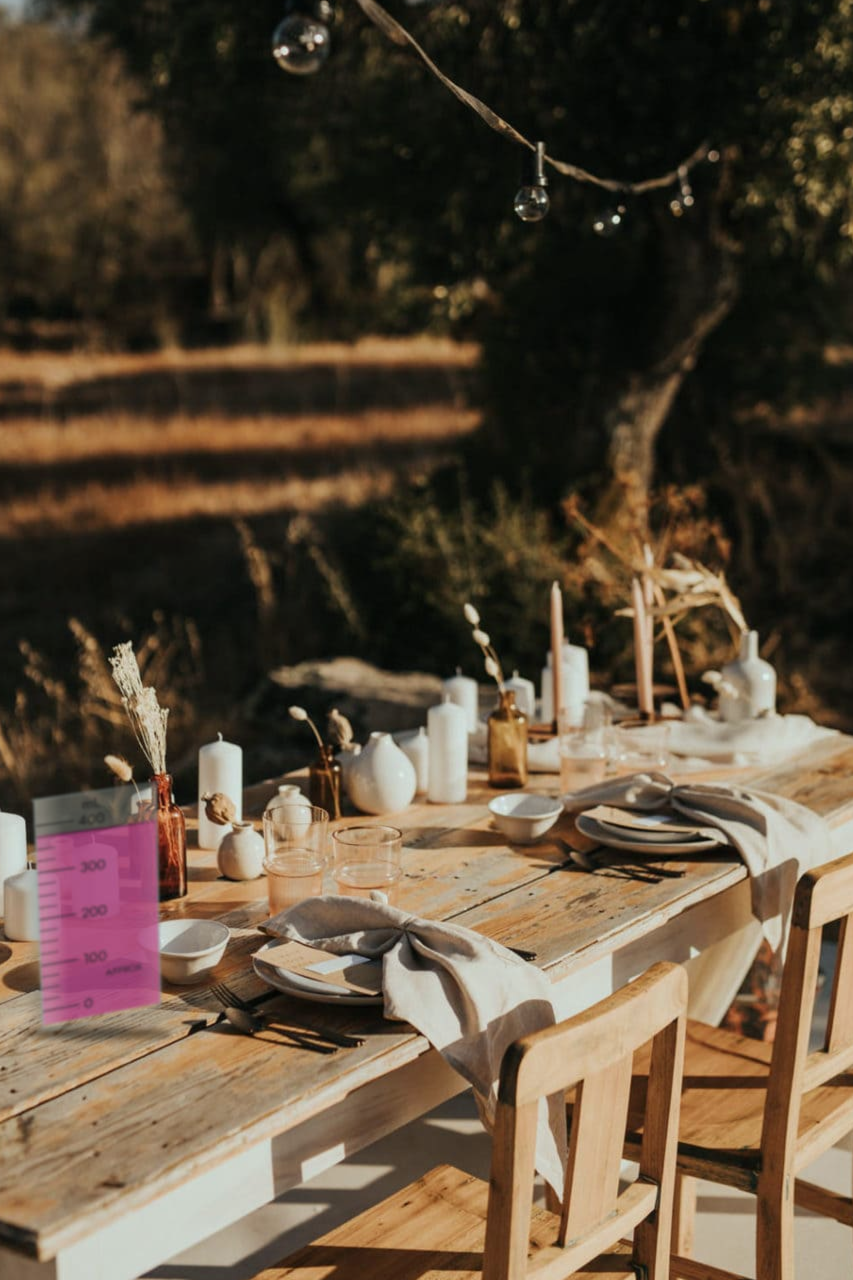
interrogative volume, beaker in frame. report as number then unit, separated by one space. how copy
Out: 375 mL
